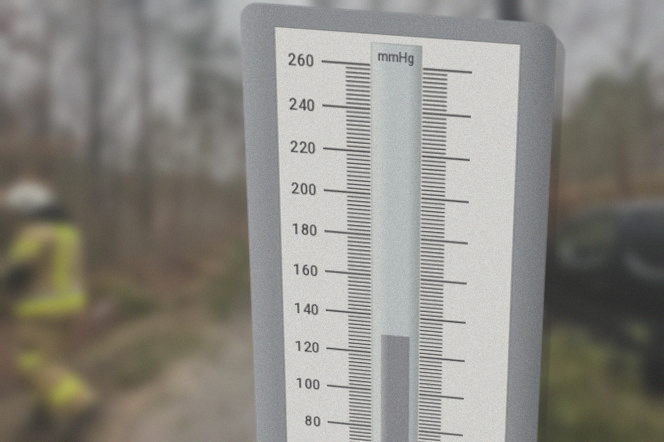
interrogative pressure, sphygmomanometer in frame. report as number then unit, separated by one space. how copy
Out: 130 mmHg
